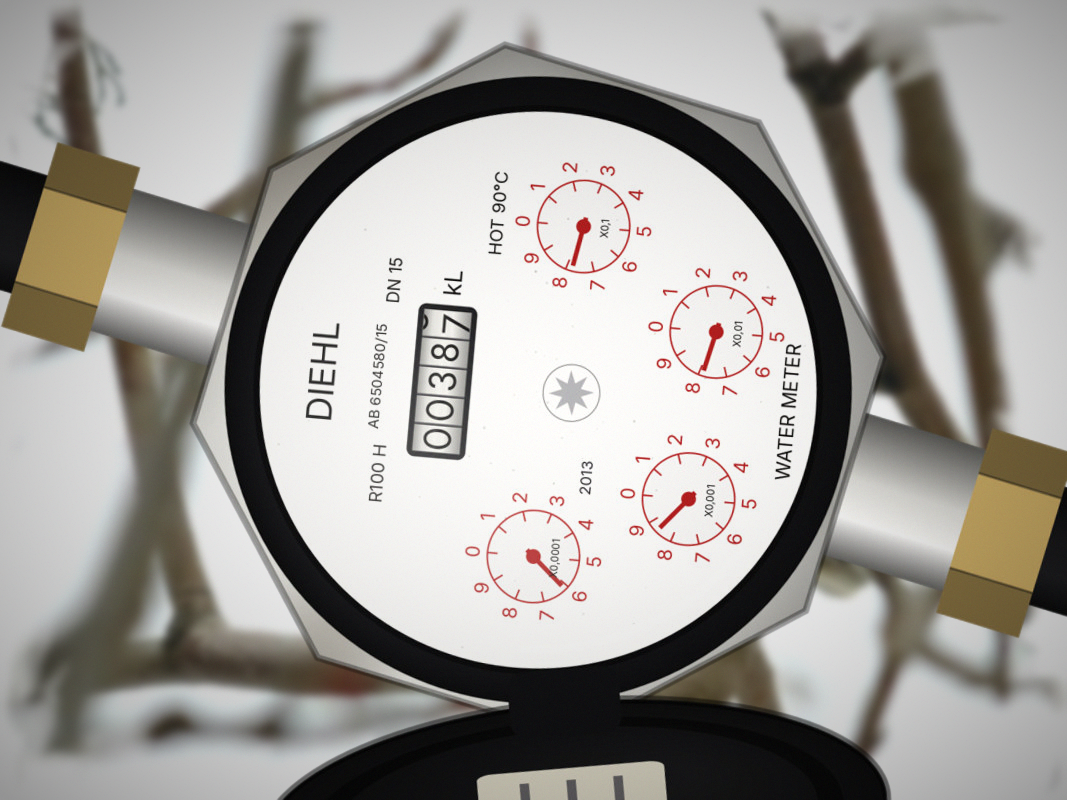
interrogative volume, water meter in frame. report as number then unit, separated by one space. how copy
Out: 386.7786 kL
